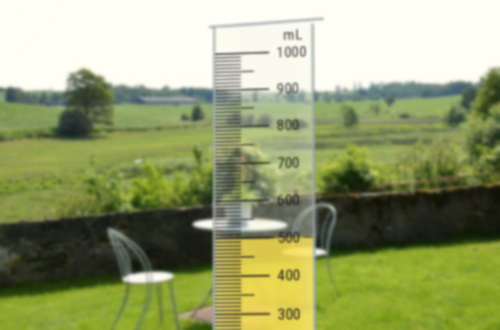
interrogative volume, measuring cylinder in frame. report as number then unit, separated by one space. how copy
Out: 500 mL
